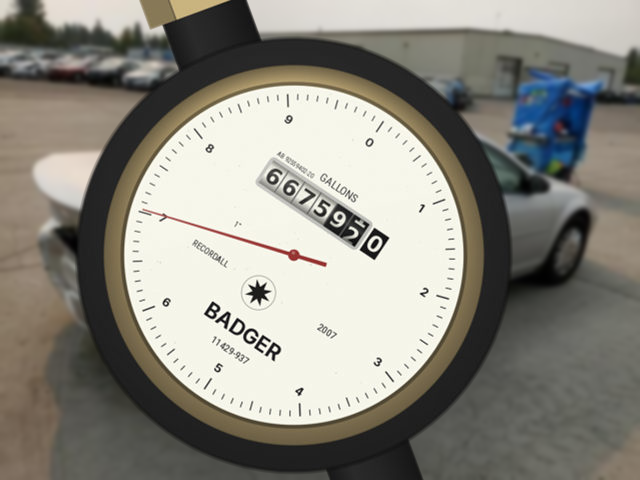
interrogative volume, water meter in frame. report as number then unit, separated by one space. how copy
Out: 6675917.0 gal
